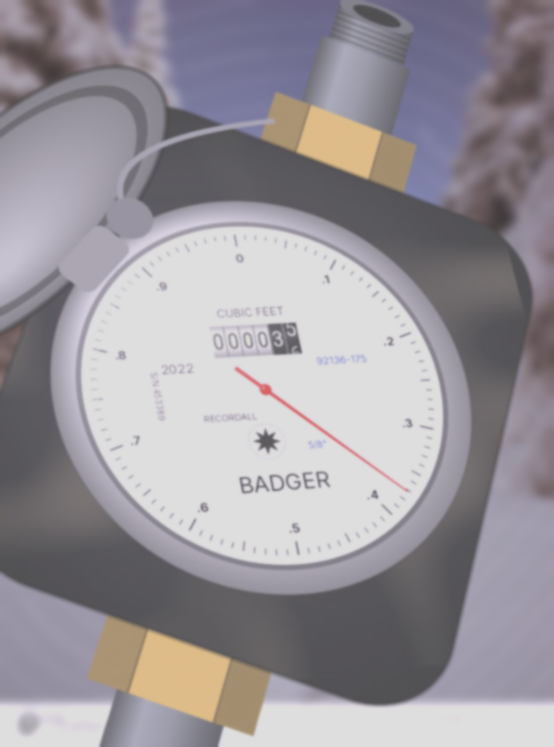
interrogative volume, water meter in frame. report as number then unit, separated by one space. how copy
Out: 35.37 ft³
